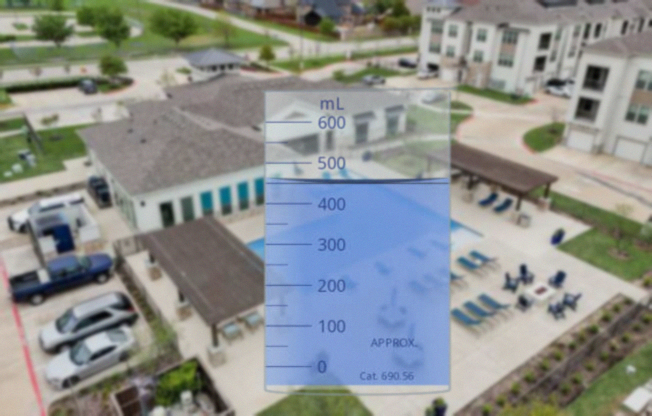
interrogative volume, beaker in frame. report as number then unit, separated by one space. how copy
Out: 450 mL
